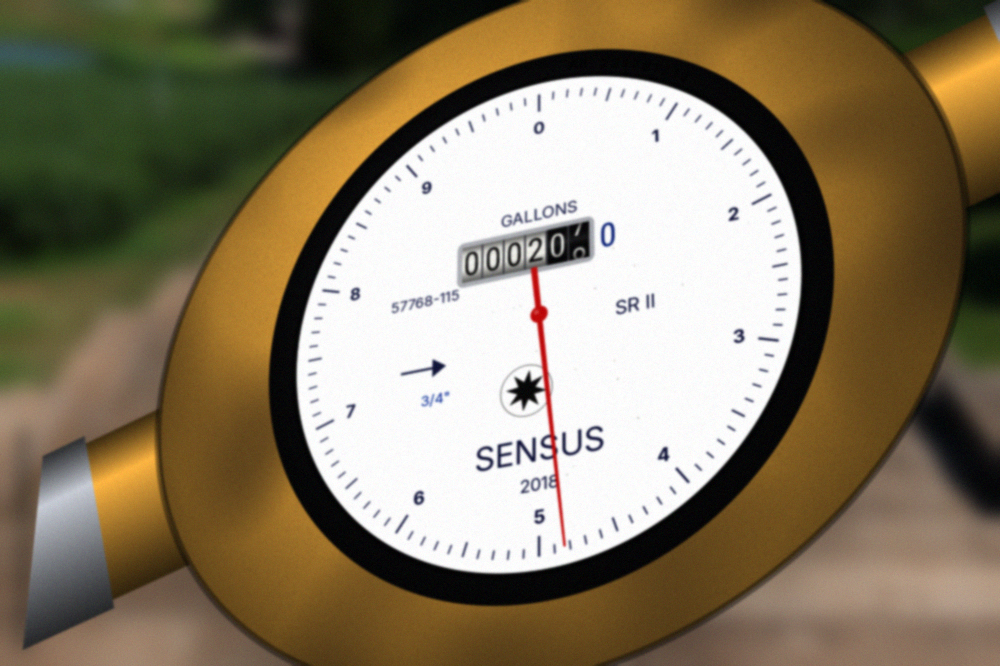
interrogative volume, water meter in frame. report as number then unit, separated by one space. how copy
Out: 2074.8 gal
